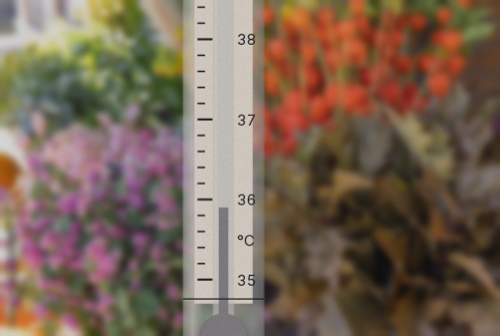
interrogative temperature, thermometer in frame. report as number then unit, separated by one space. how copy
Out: 35.9 °C
